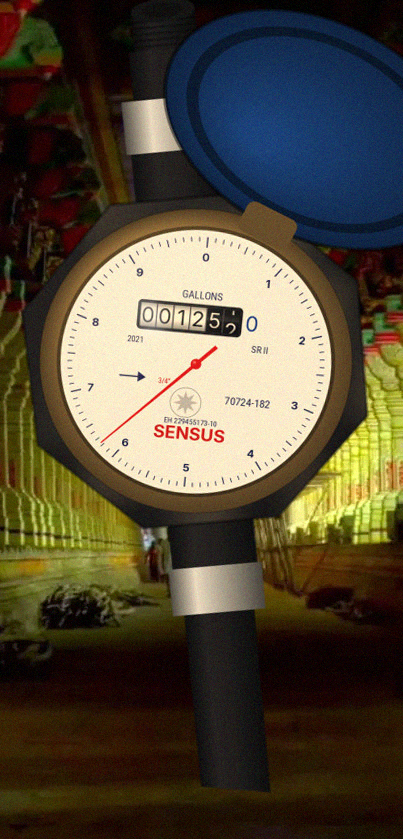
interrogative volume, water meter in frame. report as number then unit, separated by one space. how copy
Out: 12516.2 gal
